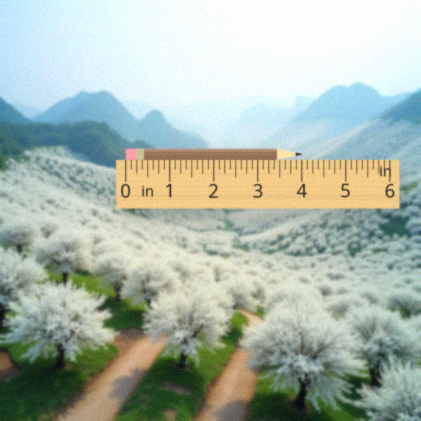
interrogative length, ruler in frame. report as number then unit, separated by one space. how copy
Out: 4 in
